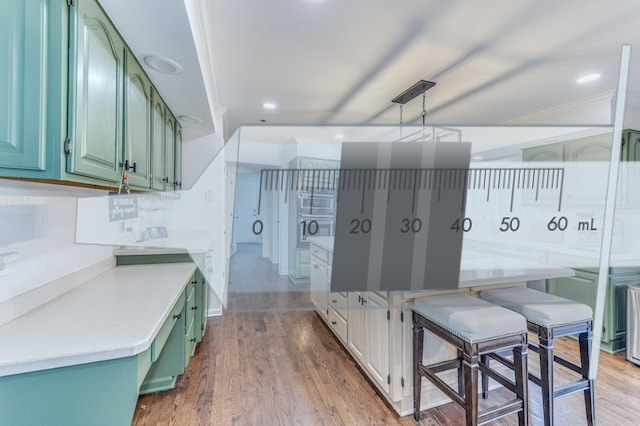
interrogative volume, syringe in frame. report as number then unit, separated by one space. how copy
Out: 15 mL
